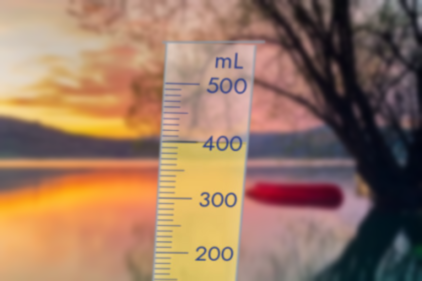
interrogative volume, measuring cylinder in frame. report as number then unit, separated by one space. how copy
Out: 400 mL
